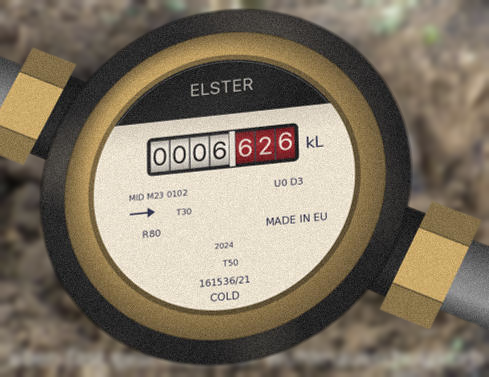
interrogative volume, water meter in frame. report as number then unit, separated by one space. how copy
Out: 6.626 kL
